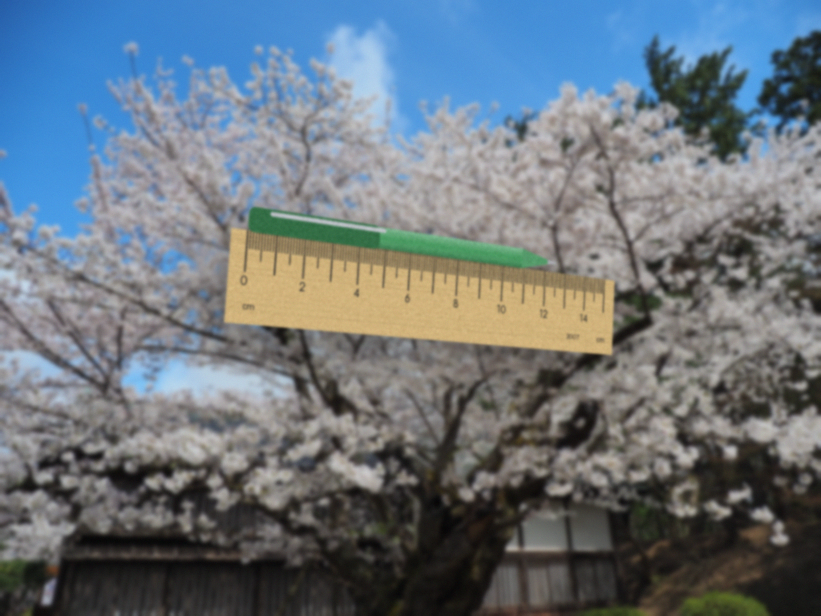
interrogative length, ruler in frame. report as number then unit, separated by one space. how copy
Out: 12.5 cm
